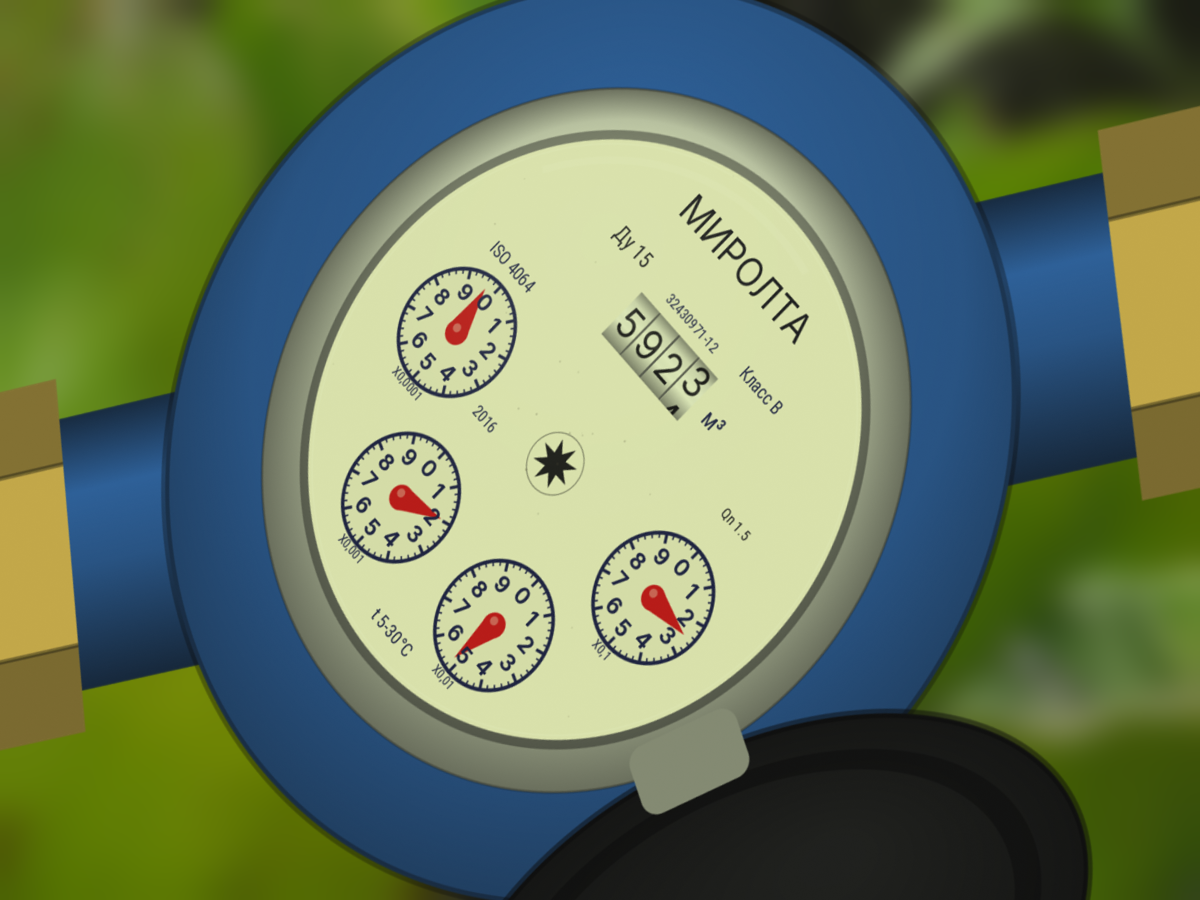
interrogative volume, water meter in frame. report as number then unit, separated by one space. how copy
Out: 5923.2519 m³
